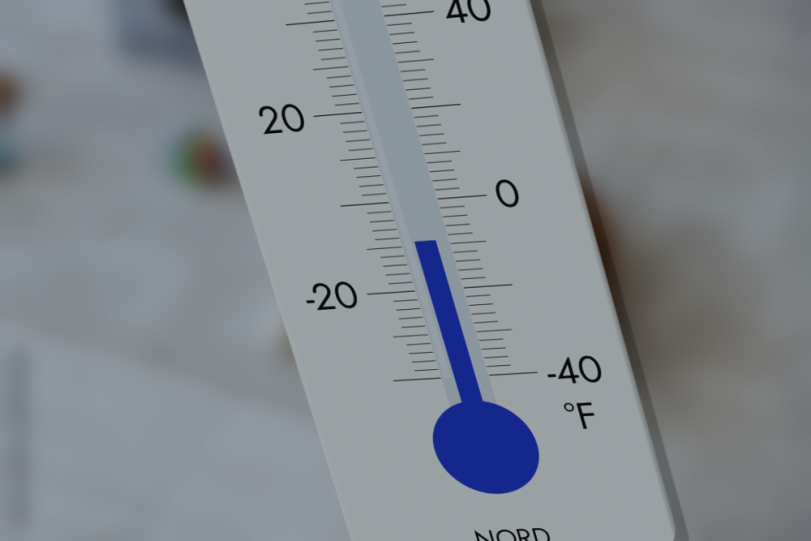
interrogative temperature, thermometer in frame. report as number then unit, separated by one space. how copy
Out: -9 °F
